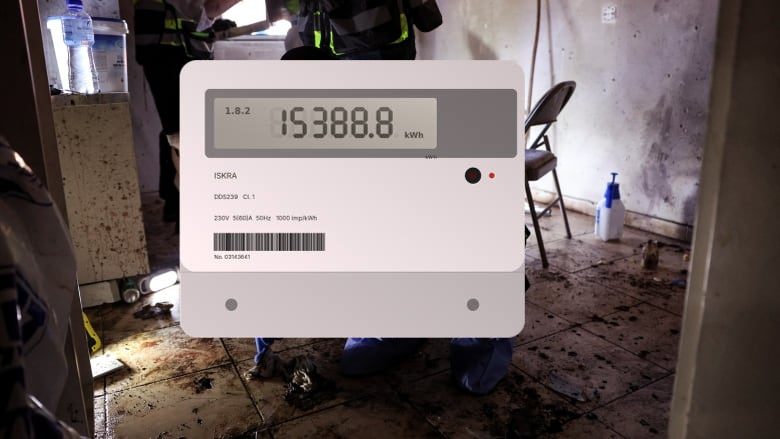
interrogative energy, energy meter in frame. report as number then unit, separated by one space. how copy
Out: 15388.8 kWh
